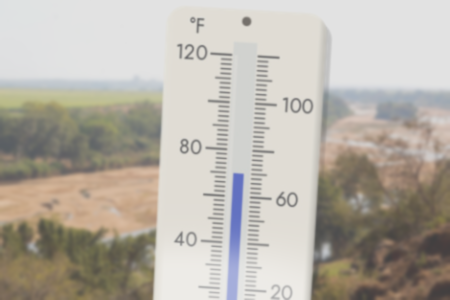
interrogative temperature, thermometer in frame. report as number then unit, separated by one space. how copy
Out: 70 °F
